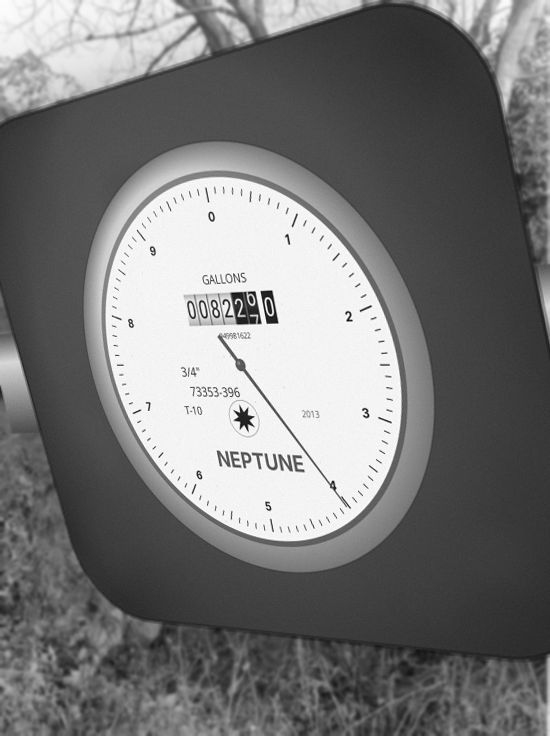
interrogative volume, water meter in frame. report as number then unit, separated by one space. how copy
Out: 82264.0 gal
